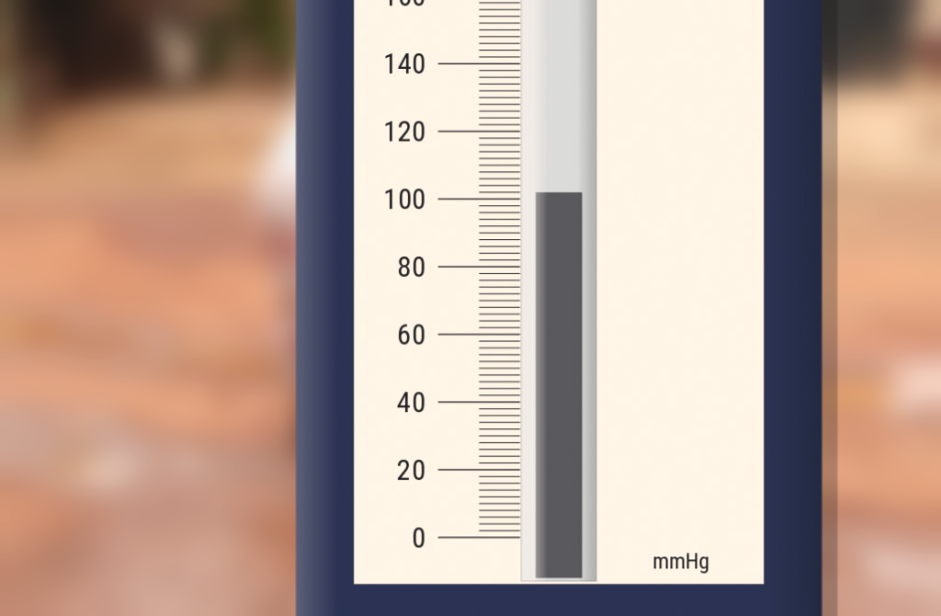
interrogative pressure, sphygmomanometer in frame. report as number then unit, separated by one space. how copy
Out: 102 mmHg
